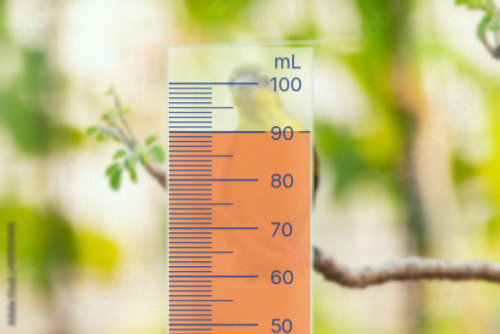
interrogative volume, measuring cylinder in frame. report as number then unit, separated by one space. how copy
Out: 90 mL
